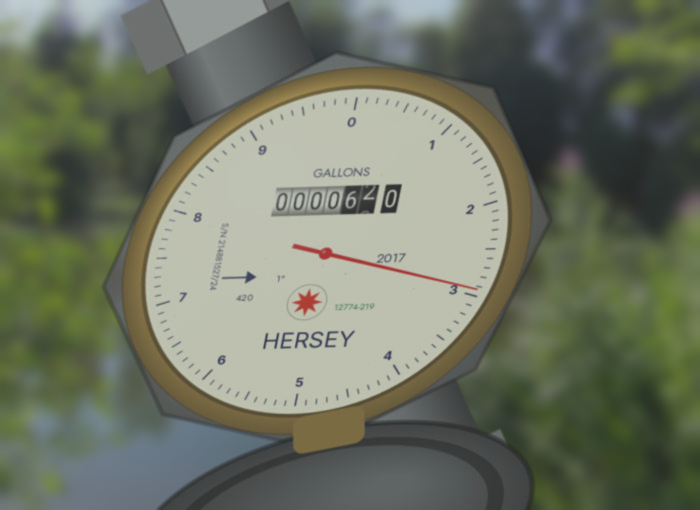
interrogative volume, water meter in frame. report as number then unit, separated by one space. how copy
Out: 622.9 gal
